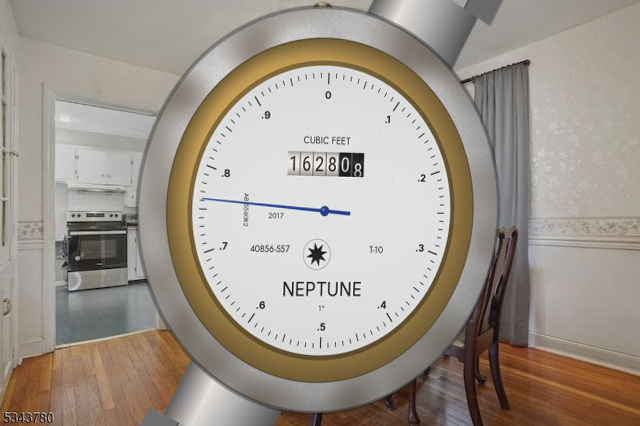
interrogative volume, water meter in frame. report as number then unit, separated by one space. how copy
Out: 162807.76 ft³
